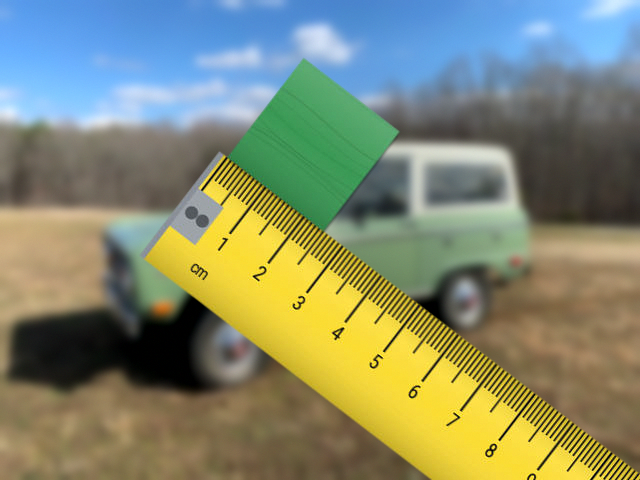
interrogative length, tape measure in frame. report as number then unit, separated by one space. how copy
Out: 2.5 cm
